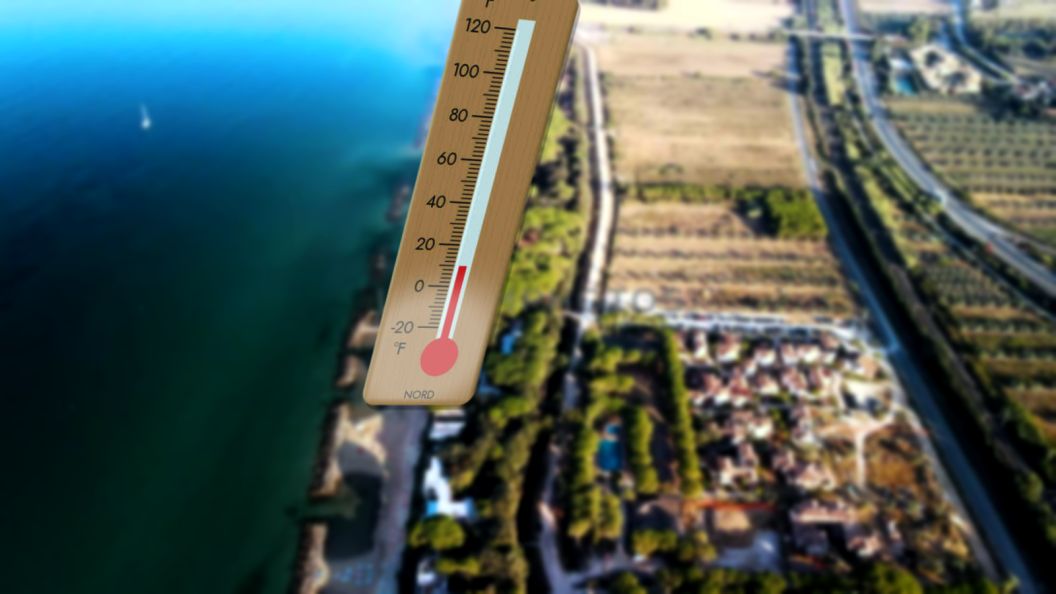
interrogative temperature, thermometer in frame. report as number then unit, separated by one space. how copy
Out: 10 °F
